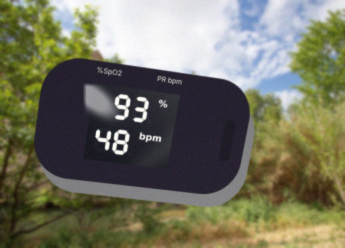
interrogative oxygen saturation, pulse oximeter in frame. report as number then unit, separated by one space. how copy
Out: 93 %
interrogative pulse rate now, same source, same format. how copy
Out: 48 bpm
